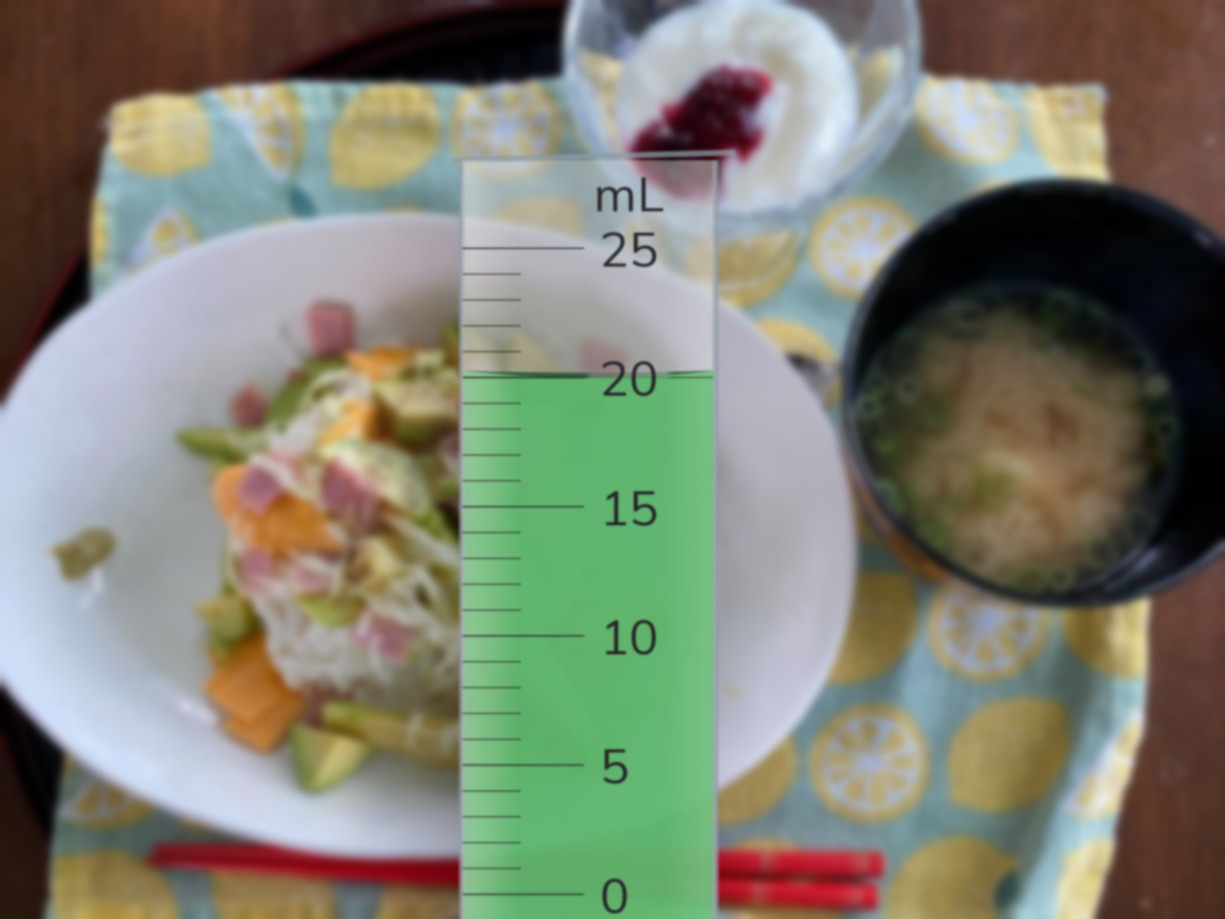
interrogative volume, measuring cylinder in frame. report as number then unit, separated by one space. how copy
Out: 20 mL
